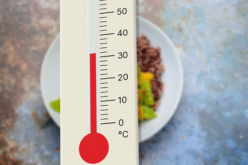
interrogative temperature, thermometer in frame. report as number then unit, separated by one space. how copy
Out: 32 °C
